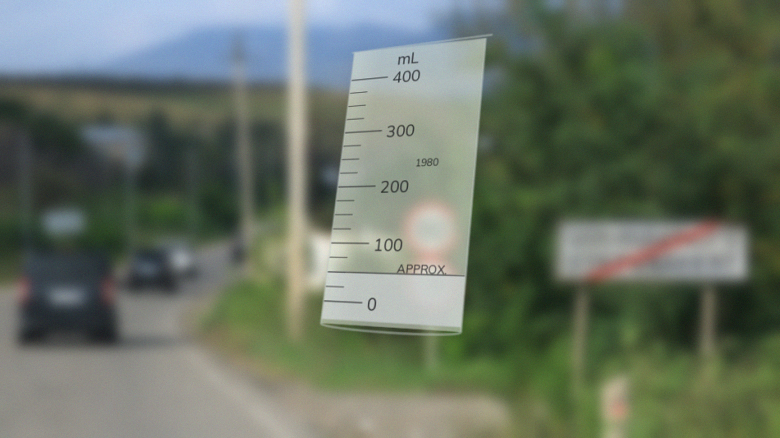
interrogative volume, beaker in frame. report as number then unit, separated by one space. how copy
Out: 50 mL
